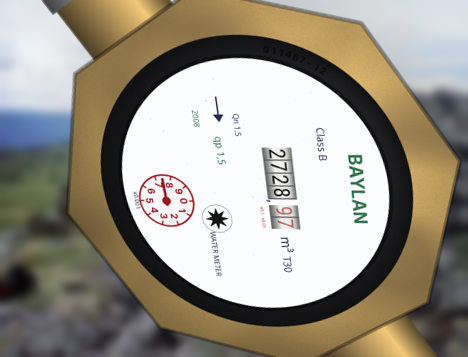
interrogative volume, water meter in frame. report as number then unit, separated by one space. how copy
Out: 2728.977 m³
